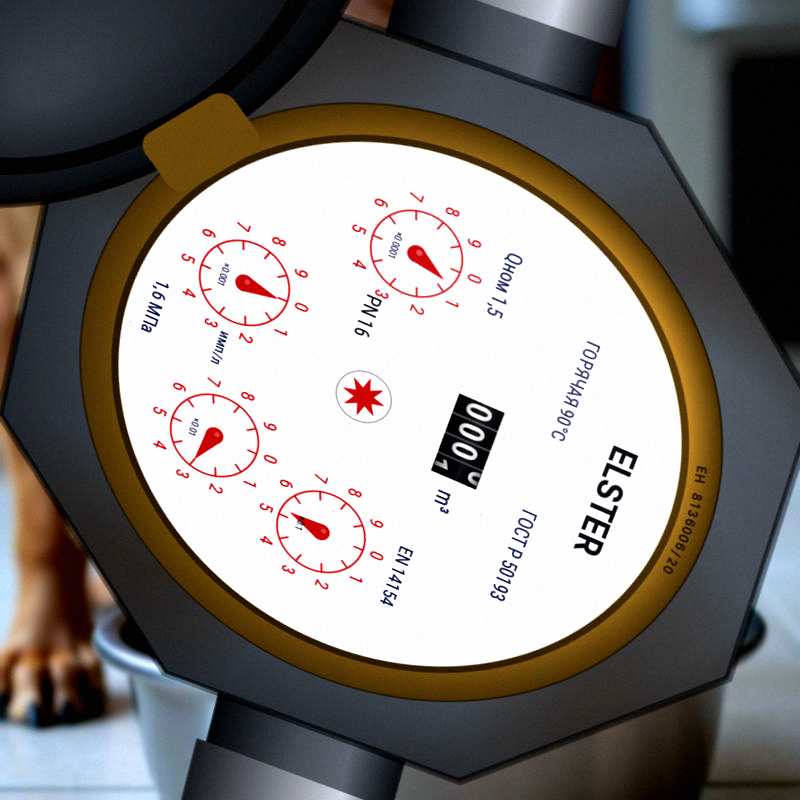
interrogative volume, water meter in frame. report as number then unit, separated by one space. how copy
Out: 0.5300 m³
